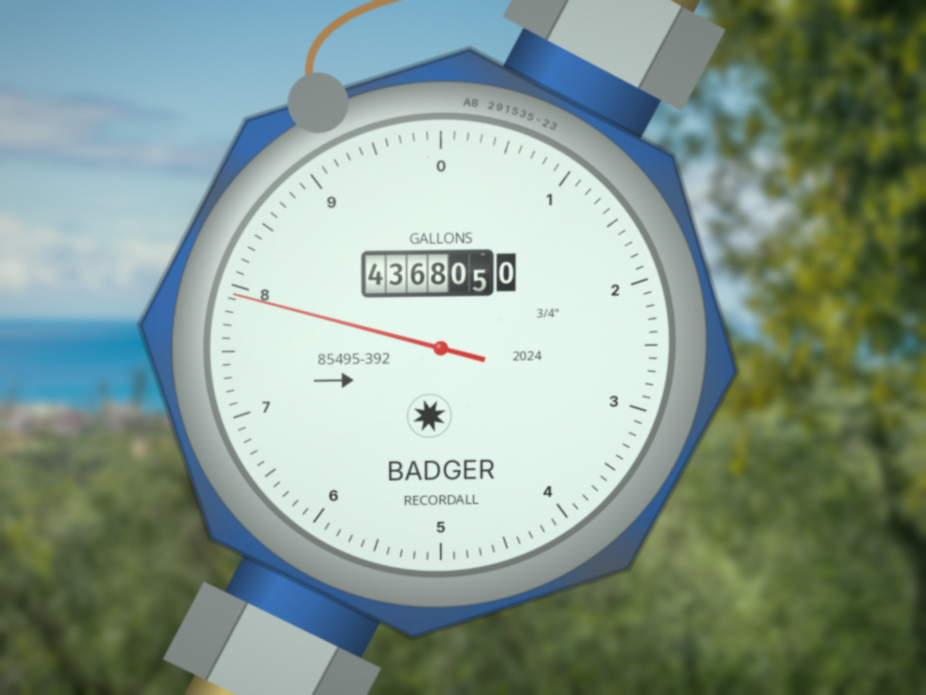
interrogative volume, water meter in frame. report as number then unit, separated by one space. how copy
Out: 4368047.9 gal
